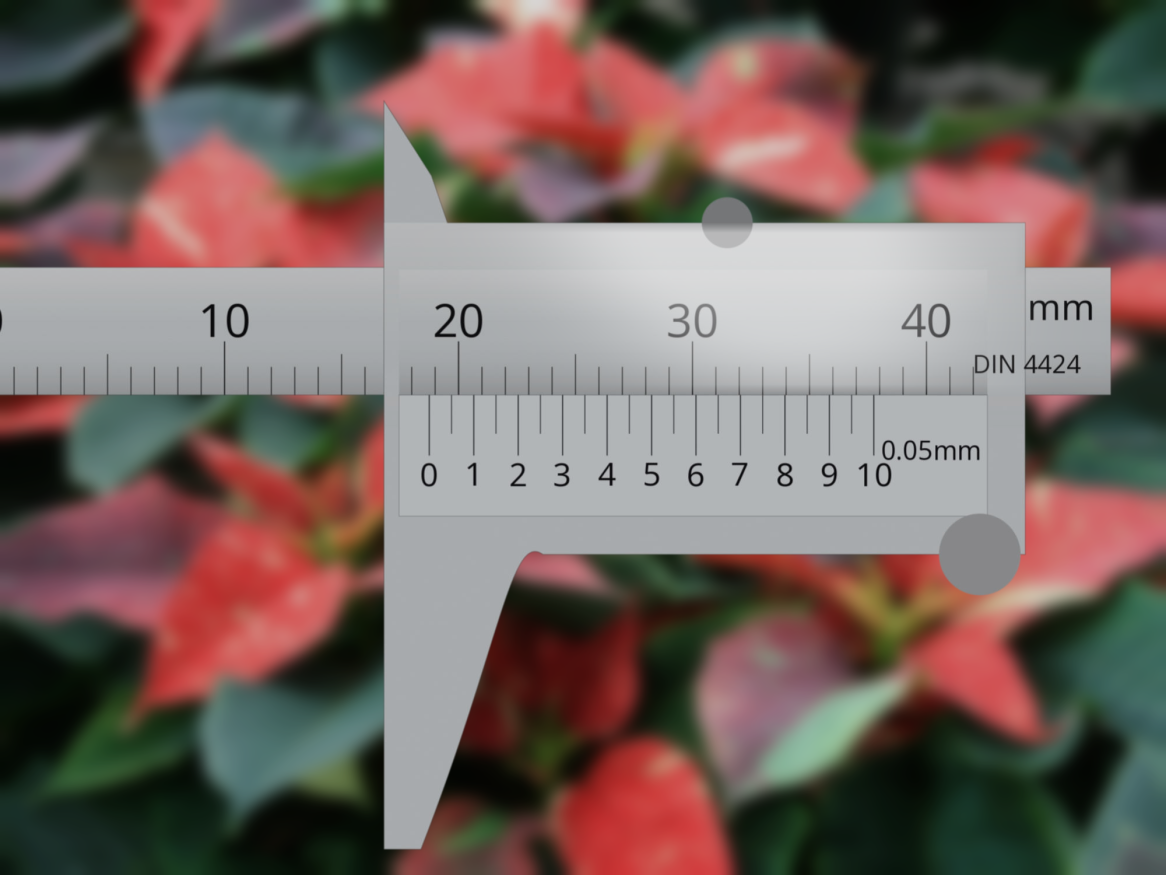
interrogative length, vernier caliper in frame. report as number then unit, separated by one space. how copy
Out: 18.75 mm
